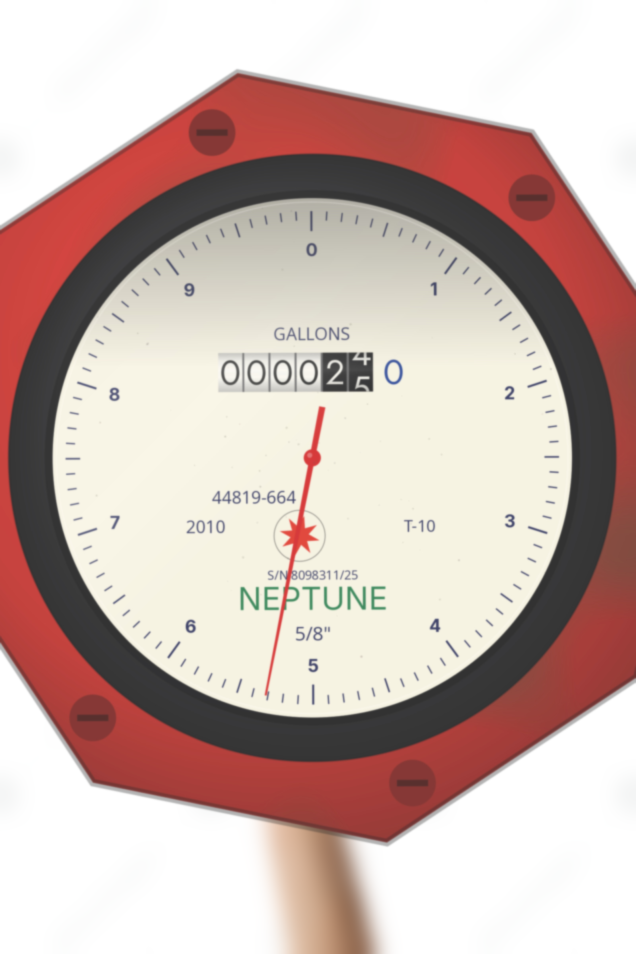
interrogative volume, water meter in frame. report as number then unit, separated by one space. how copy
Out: 245.3 gal
